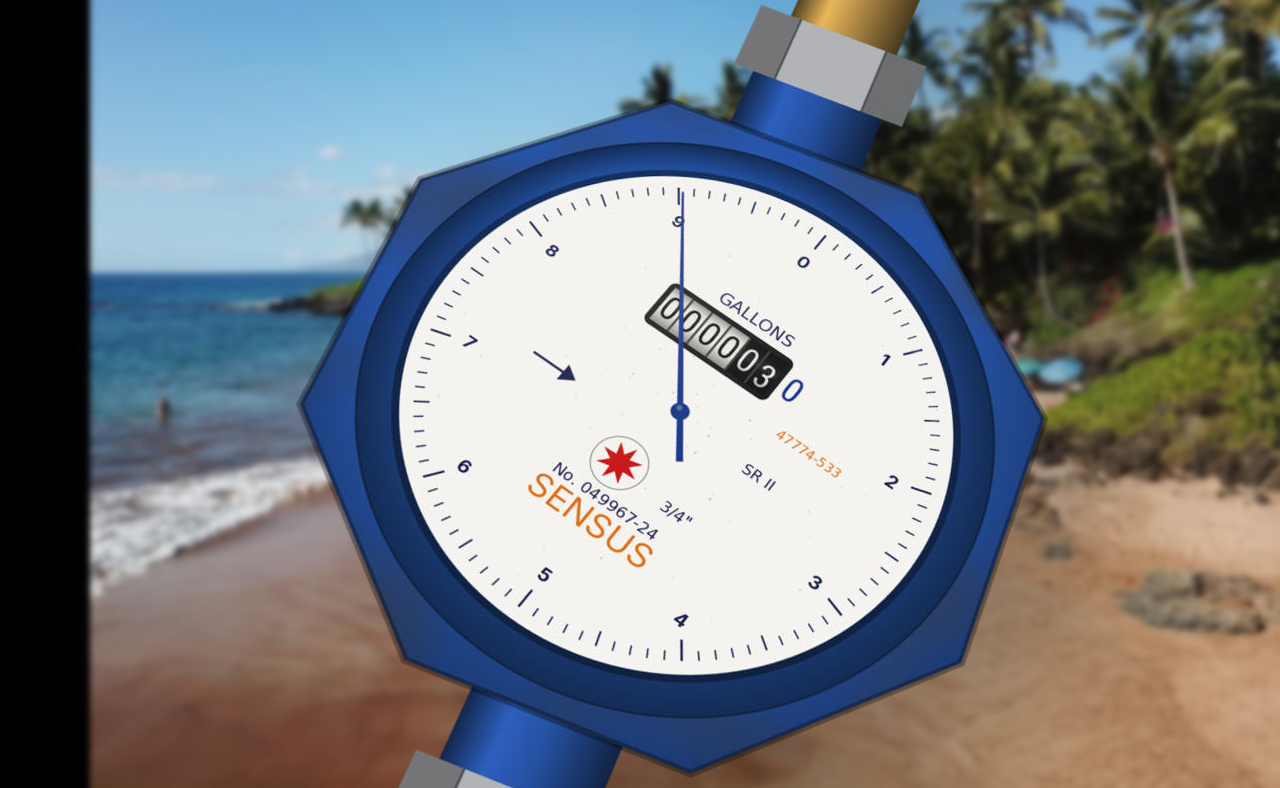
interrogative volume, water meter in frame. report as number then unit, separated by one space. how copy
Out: 29.0 gal
